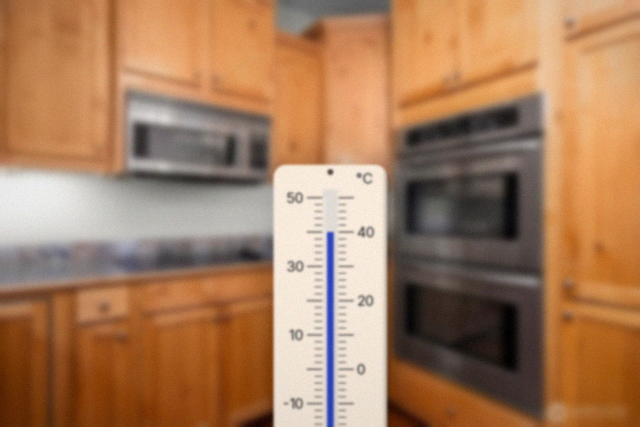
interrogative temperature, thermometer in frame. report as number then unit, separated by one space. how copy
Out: 40 °C
